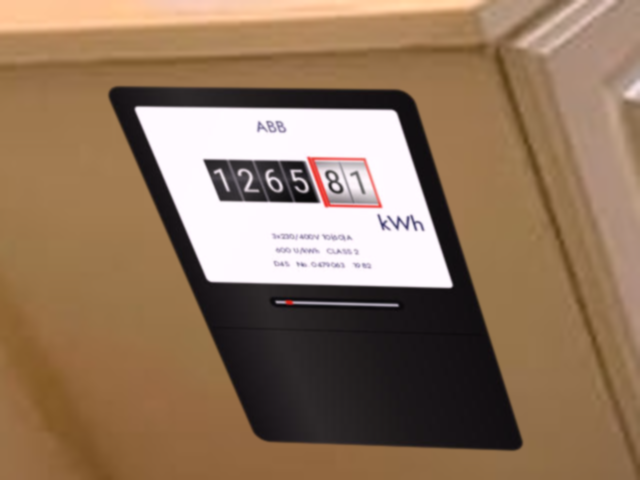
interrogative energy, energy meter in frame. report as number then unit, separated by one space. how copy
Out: 1265.81 kWh
